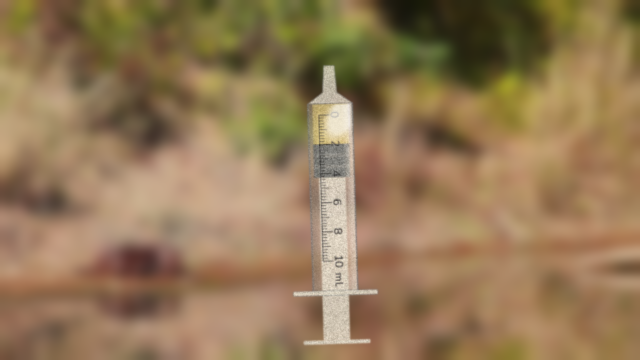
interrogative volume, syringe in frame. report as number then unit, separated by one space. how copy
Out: 2 mL
